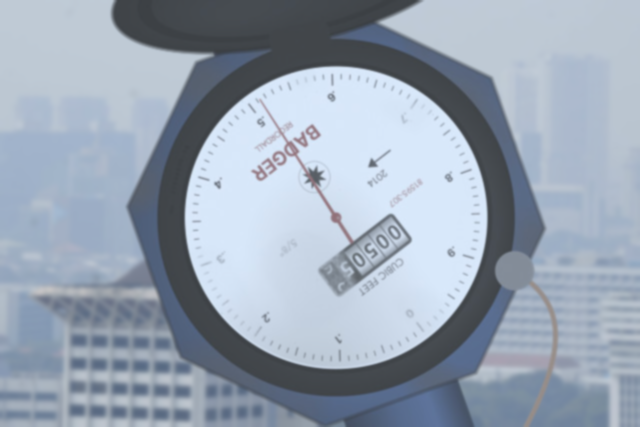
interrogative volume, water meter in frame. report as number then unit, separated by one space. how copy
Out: 5055.51 ft³
